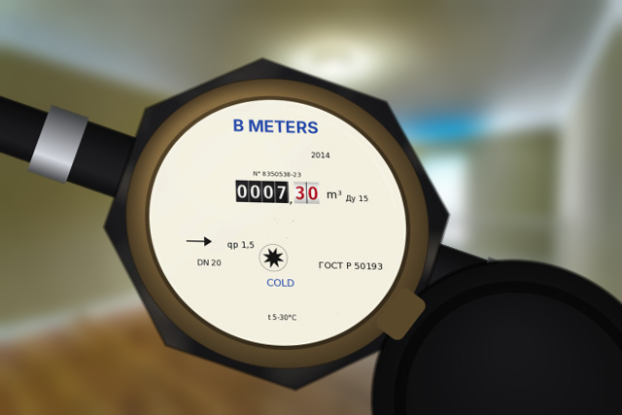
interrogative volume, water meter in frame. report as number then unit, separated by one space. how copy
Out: 7.30 m³
